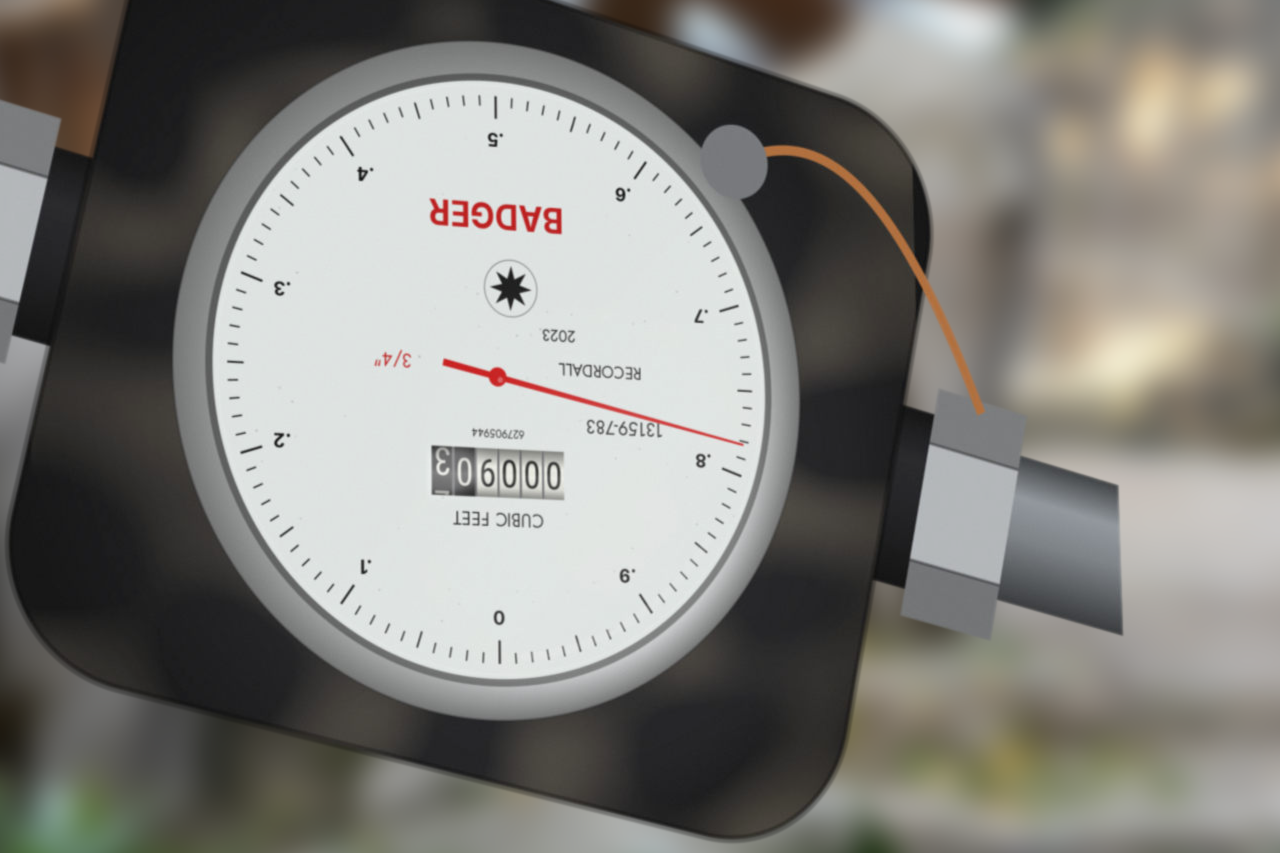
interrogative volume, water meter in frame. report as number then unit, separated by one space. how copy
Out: 902.78 ft³
